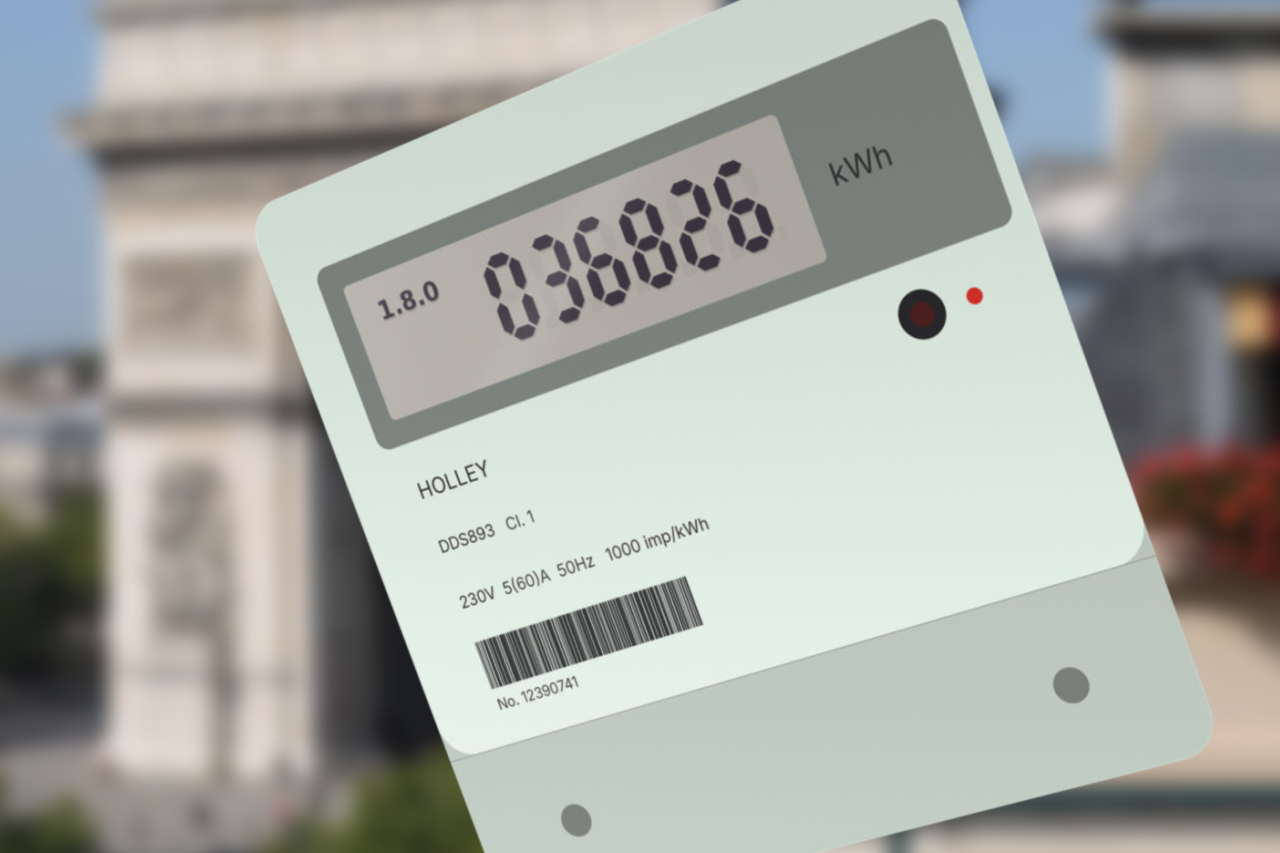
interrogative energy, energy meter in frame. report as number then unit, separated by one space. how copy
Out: 36826 kWh
